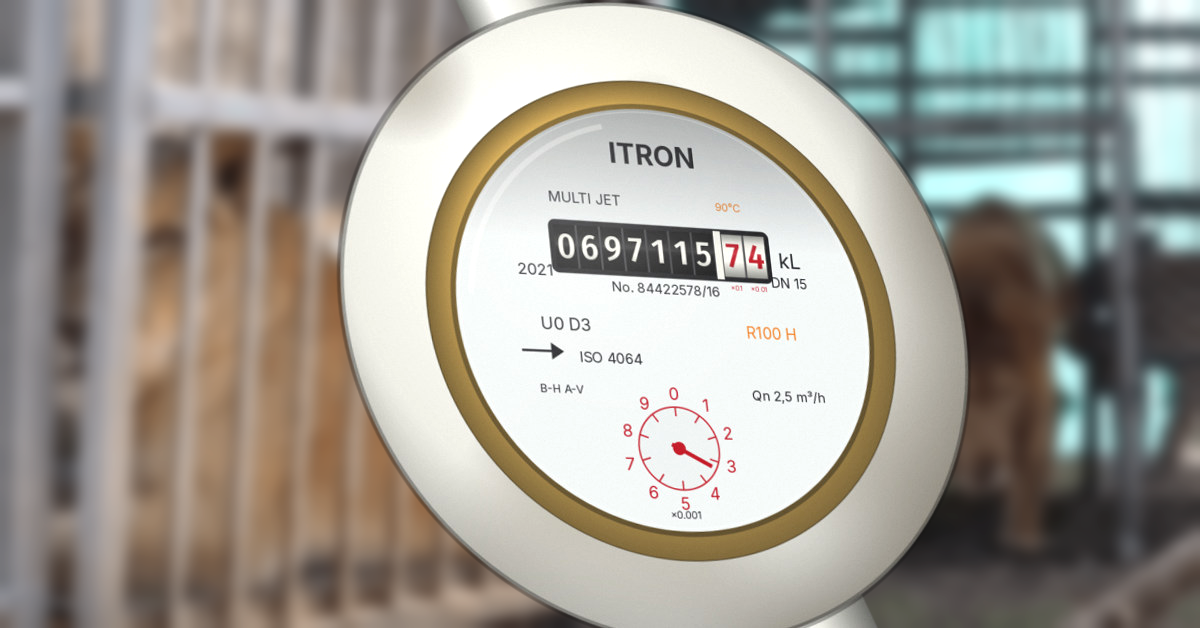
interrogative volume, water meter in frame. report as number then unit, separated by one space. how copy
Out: 697115.743 kL
